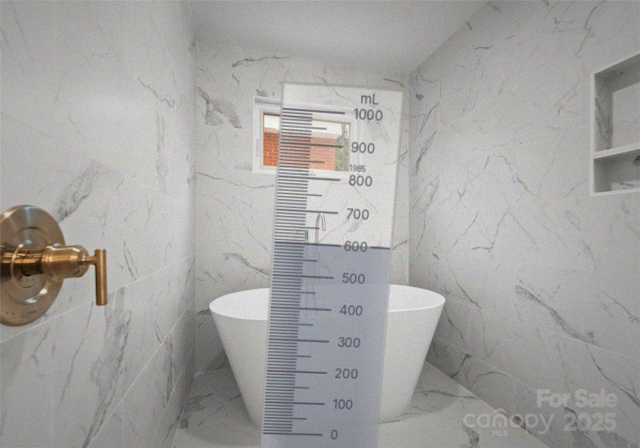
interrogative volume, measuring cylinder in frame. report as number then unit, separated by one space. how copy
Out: 600 mL
